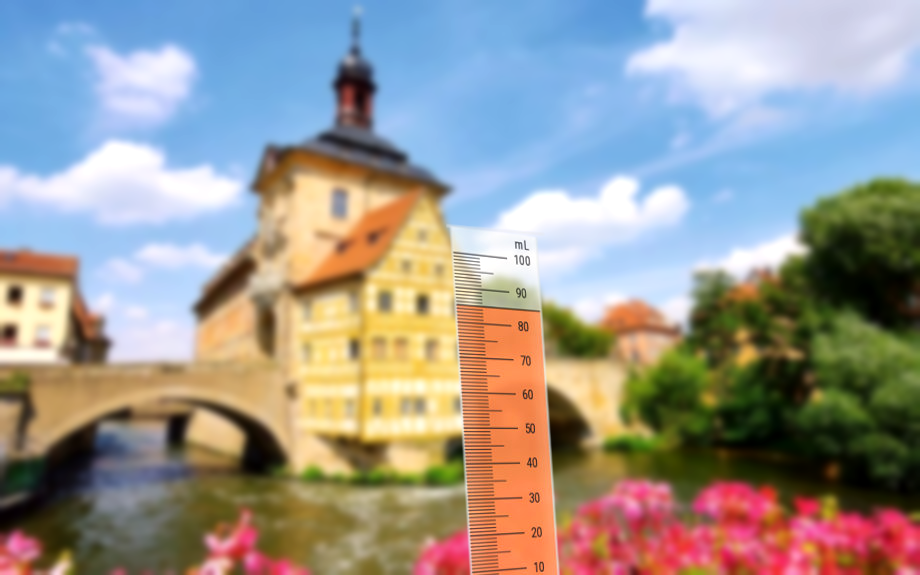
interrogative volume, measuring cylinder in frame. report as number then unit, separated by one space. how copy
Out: 85 mL
